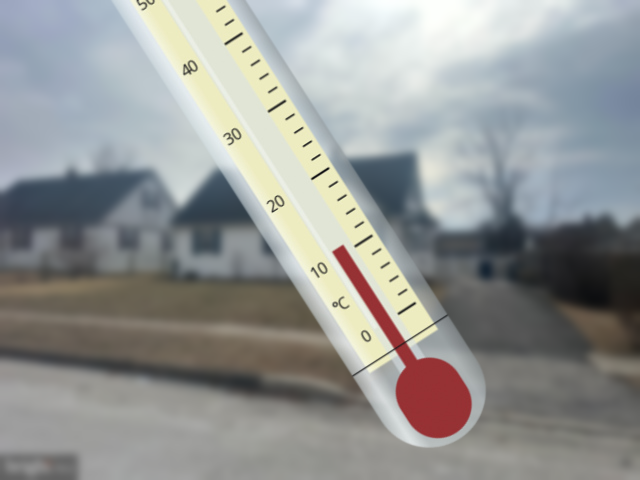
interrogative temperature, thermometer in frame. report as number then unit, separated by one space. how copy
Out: 11 °C
